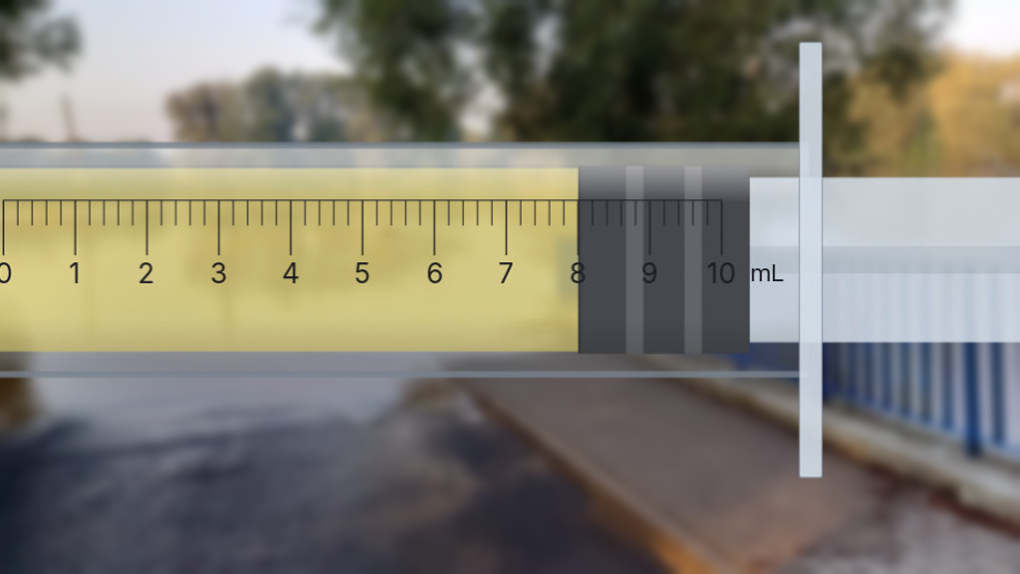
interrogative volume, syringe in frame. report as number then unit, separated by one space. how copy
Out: 8 mL
